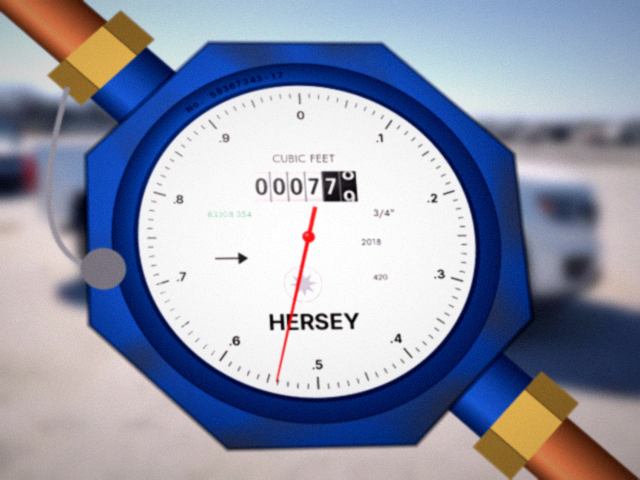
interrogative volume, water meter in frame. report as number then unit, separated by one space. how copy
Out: 778.54 ft³
